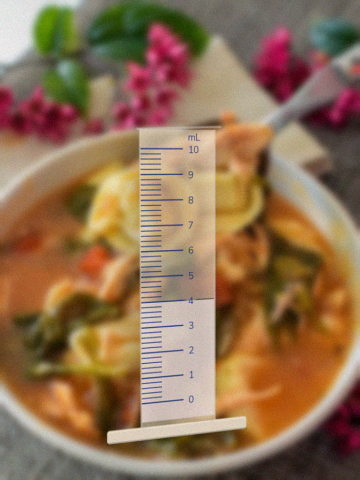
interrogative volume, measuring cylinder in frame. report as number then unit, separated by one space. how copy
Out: 4 mL
